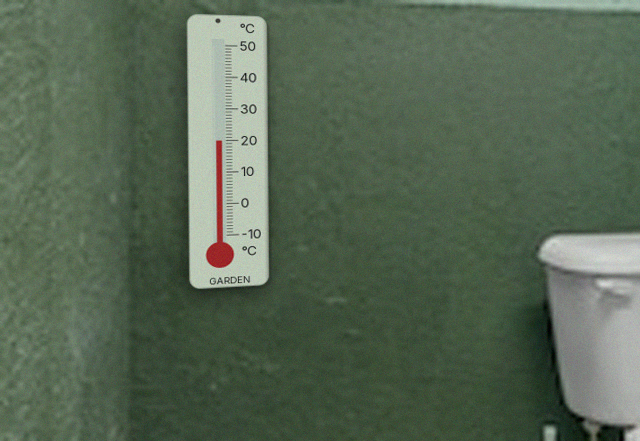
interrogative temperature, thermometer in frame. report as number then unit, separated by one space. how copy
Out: 20 °C
